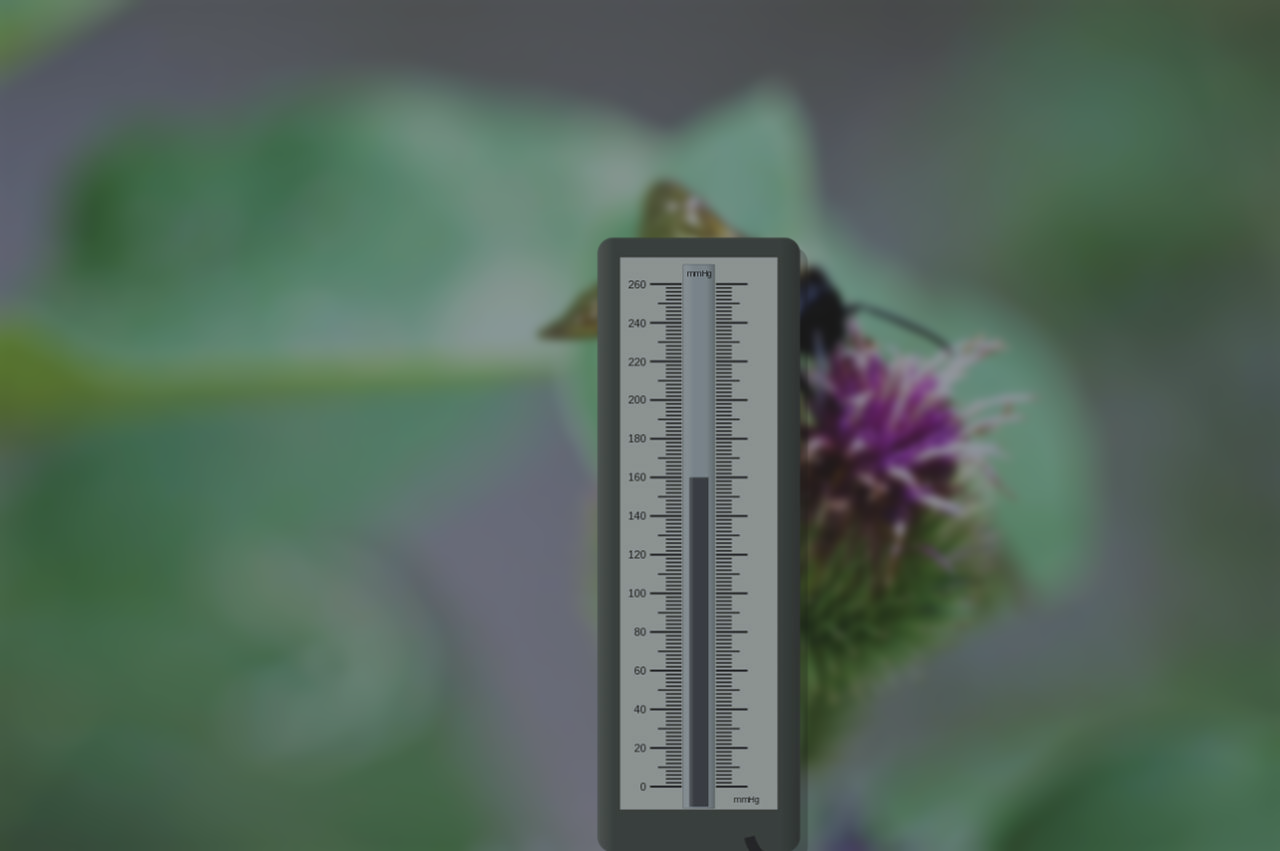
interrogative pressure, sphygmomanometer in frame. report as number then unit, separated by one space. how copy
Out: 160 mmHg
